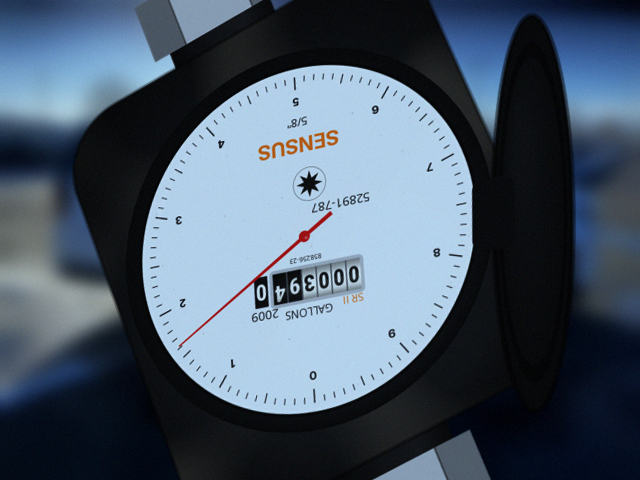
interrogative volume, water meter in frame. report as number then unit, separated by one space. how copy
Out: 3941.6 gal
